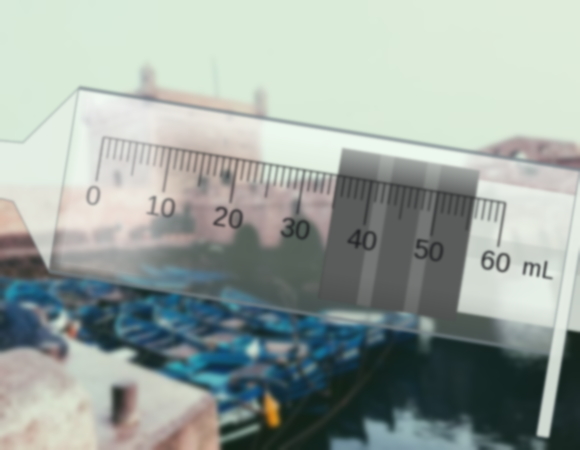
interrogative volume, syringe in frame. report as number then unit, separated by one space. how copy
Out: 35 mL
